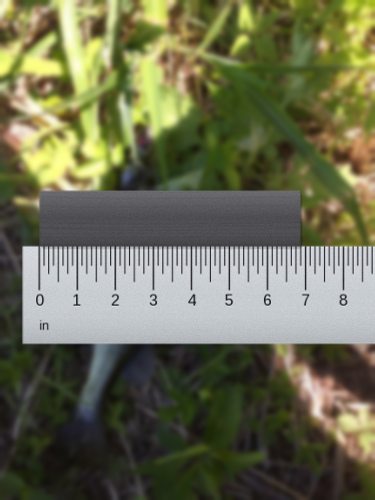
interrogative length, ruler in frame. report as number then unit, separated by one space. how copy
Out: 6.875 in
